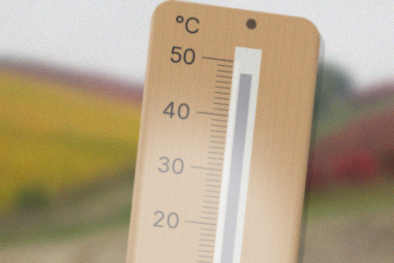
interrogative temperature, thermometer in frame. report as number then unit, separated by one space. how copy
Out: 48 °C
